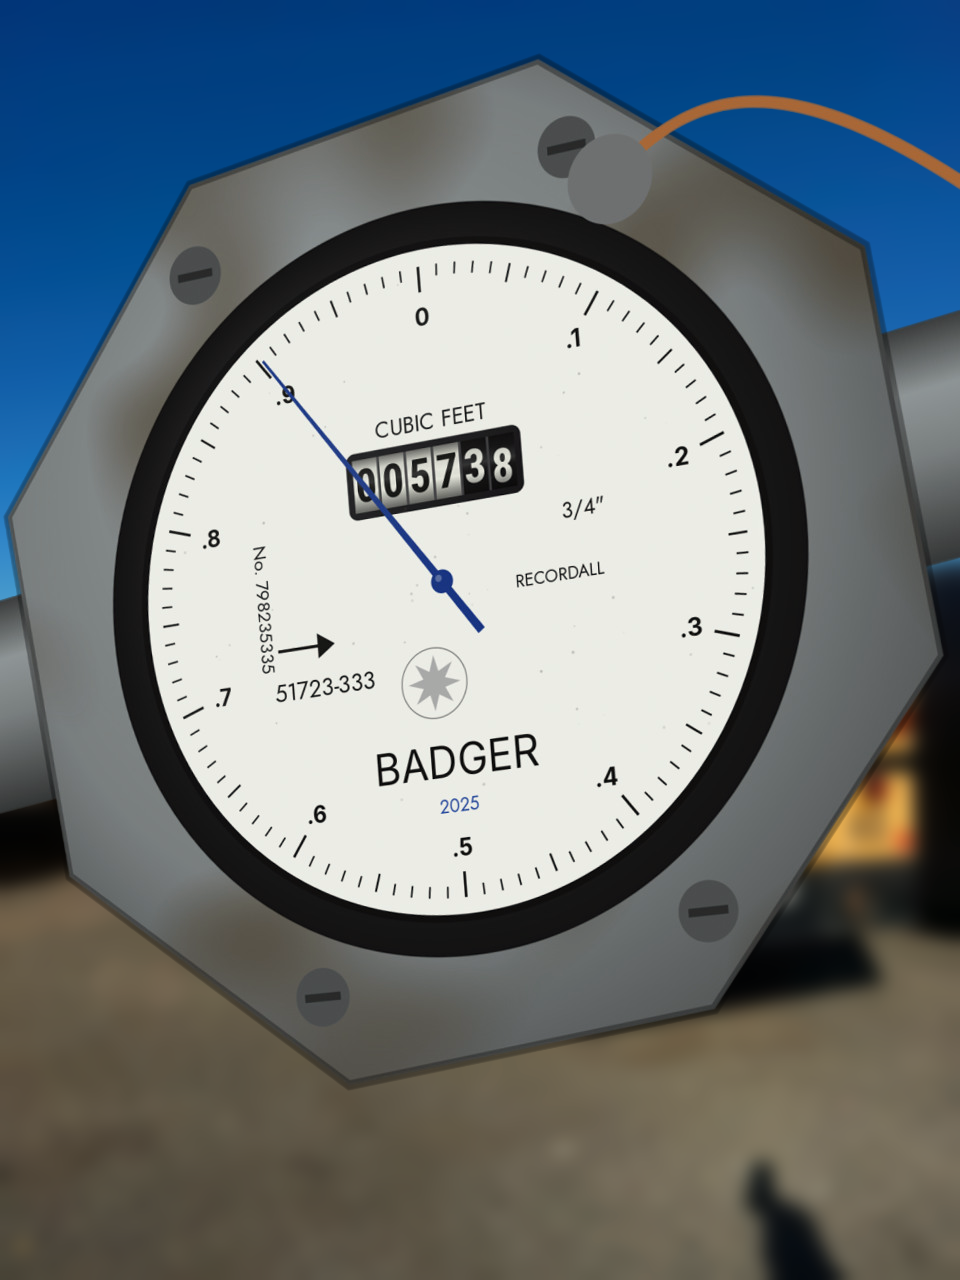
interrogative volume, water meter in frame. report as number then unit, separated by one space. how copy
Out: 5737.90 ft³
